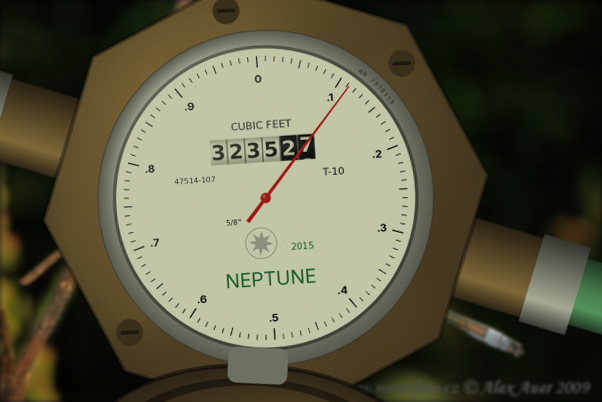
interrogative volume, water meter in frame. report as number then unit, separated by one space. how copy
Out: 323527.11 ft³
